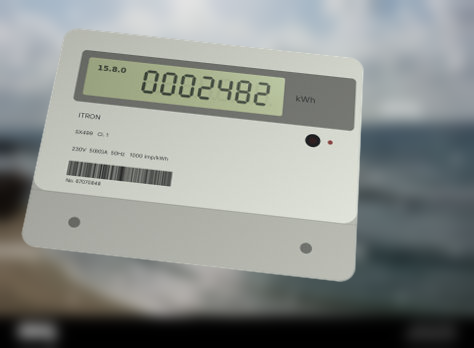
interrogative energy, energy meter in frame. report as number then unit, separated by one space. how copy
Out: 2482 kWh
